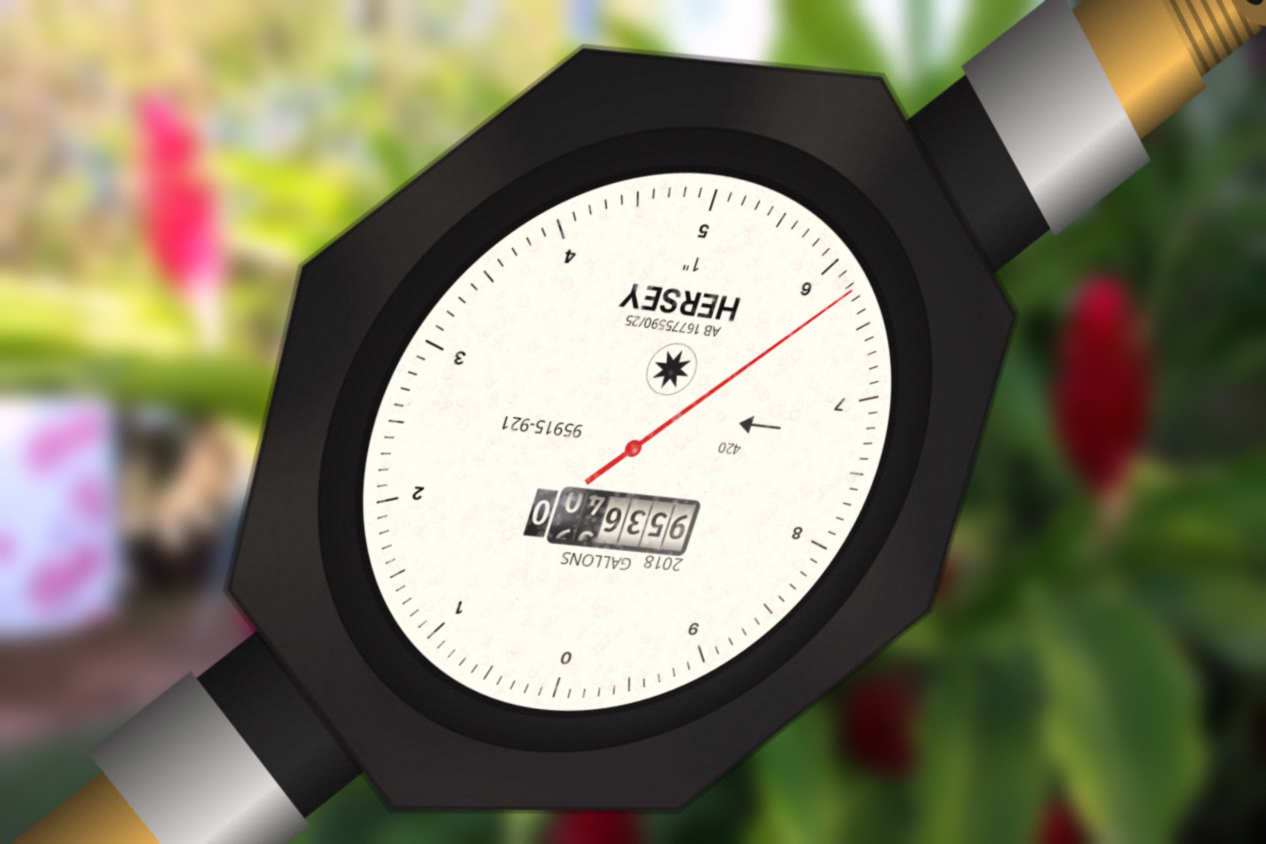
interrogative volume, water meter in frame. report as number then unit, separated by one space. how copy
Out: 9536396.2 gal
